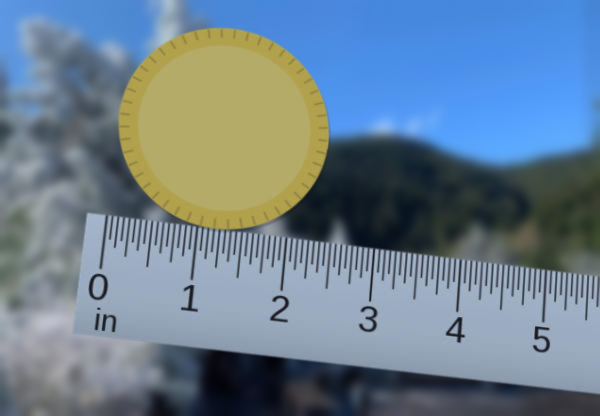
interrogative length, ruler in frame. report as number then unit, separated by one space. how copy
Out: 2.375 in
